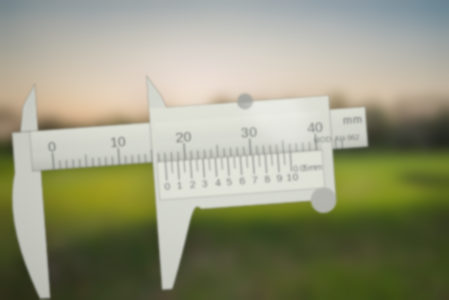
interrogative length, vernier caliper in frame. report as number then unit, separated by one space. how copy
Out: 17.0 mm
